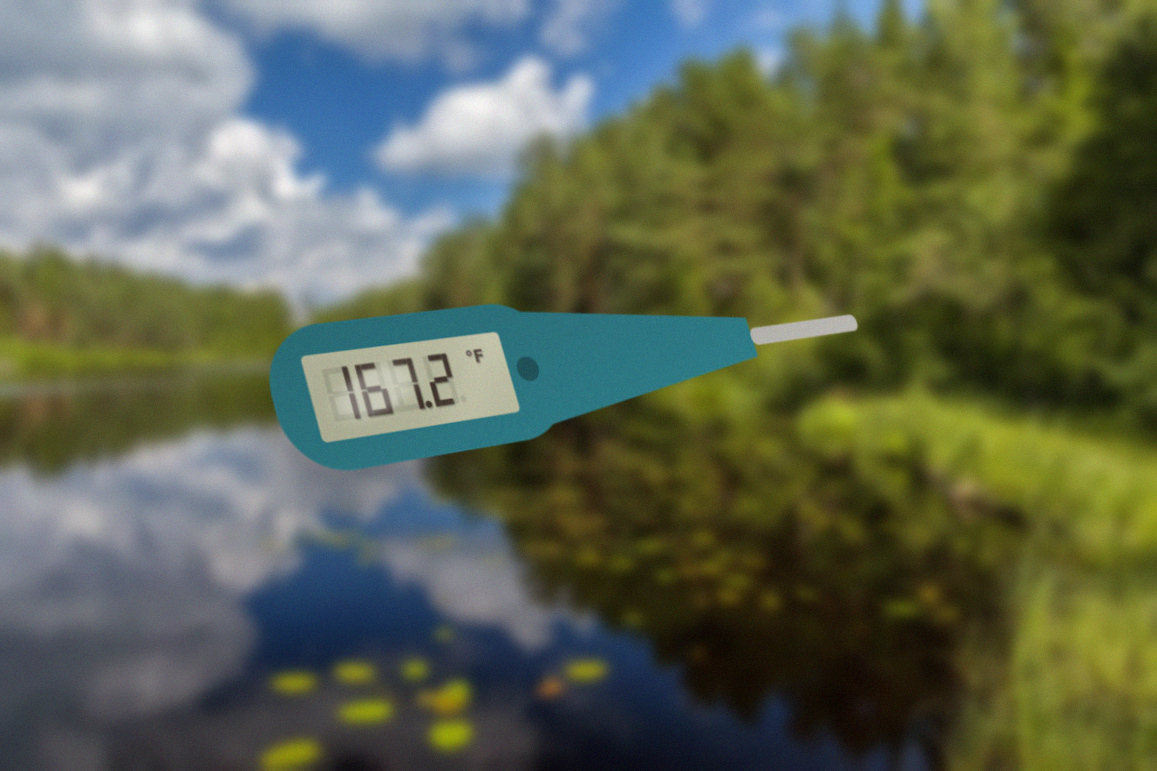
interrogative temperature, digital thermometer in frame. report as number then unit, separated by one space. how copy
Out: 167.2 °F
